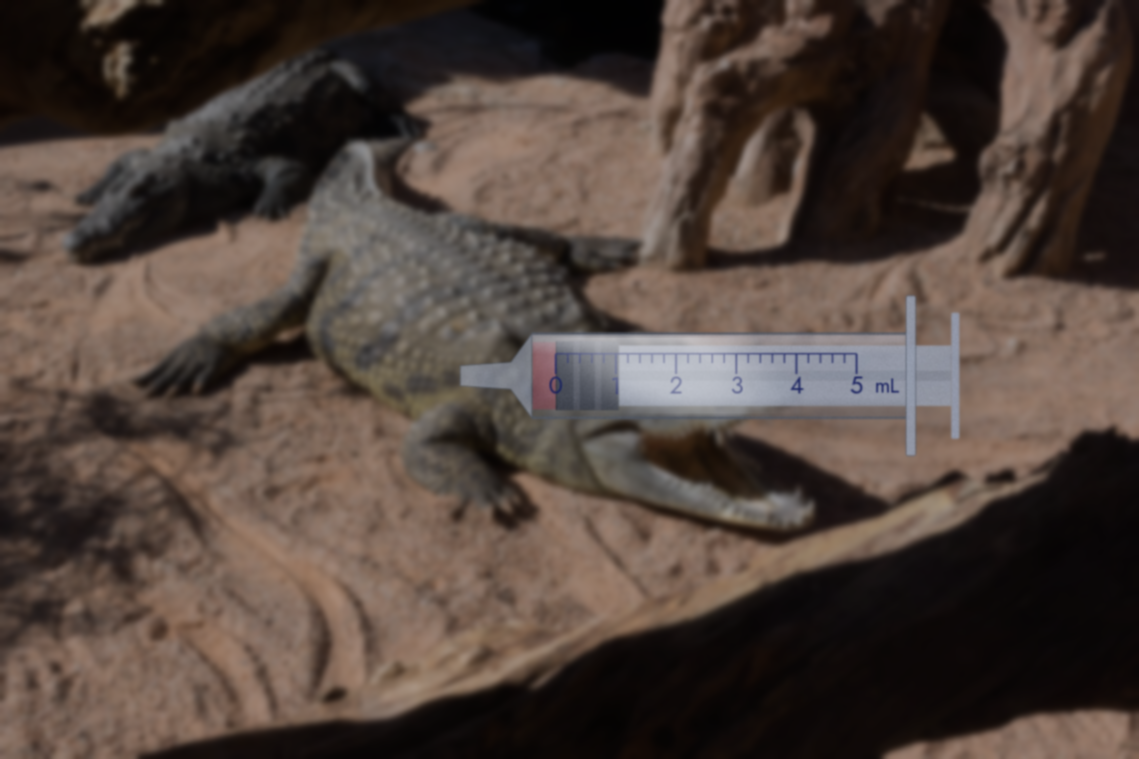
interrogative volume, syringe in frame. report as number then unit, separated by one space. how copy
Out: 0 mL
